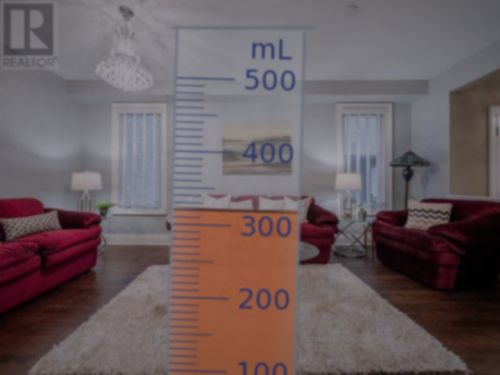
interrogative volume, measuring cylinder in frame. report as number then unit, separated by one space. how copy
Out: 320 mL
